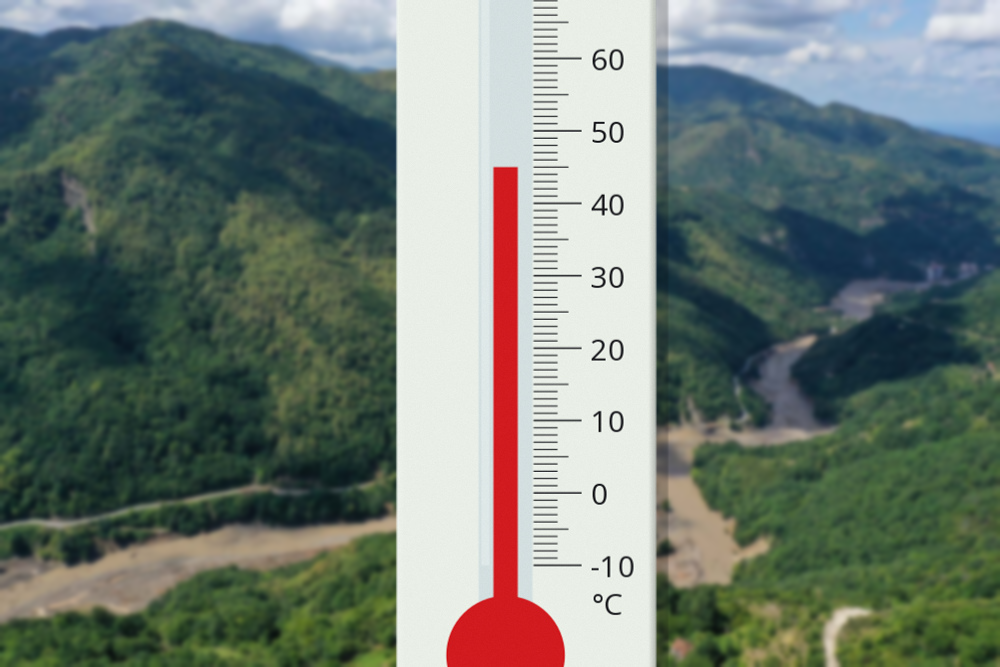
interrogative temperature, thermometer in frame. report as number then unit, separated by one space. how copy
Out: 45 °C
